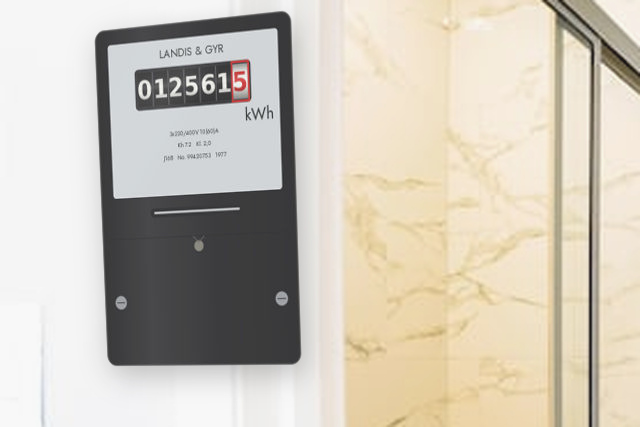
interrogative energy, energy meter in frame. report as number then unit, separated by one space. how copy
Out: 12561.5 kWh
